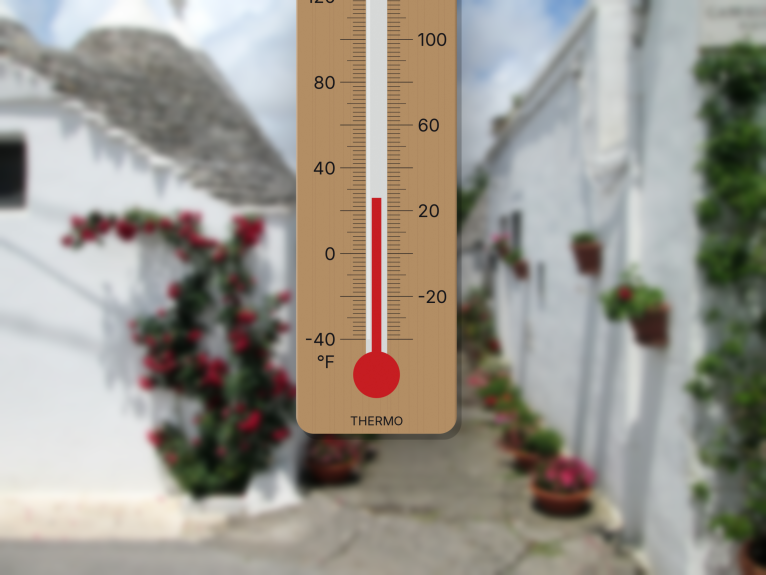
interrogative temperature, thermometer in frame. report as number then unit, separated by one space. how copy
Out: 26 °F
